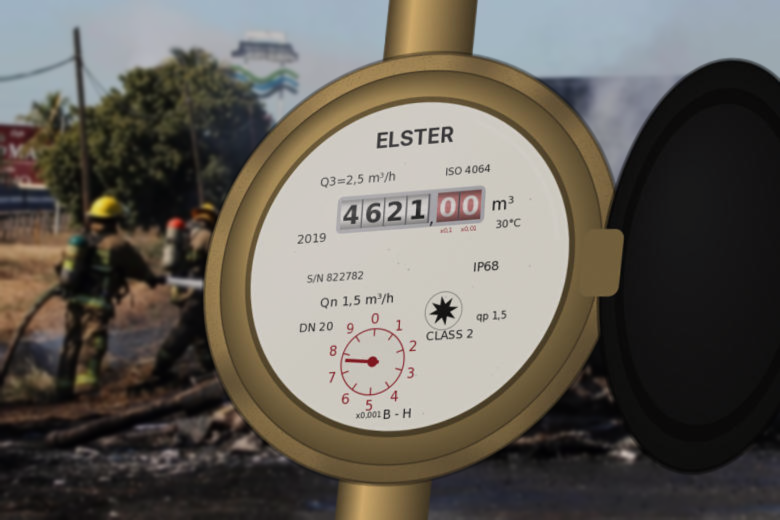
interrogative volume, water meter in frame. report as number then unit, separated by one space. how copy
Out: 4621.007 m³
